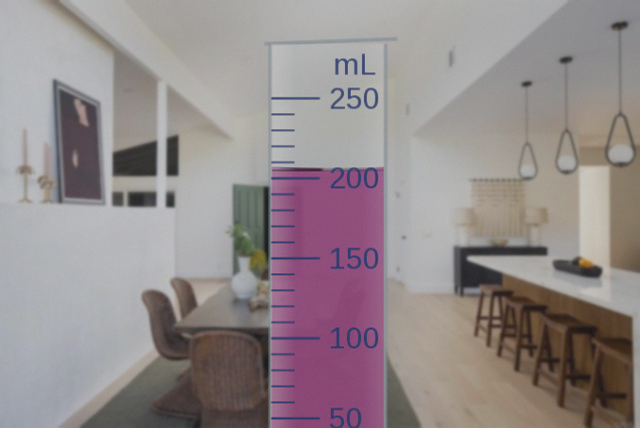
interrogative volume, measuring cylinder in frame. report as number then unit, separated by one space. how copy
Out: 205 mL
